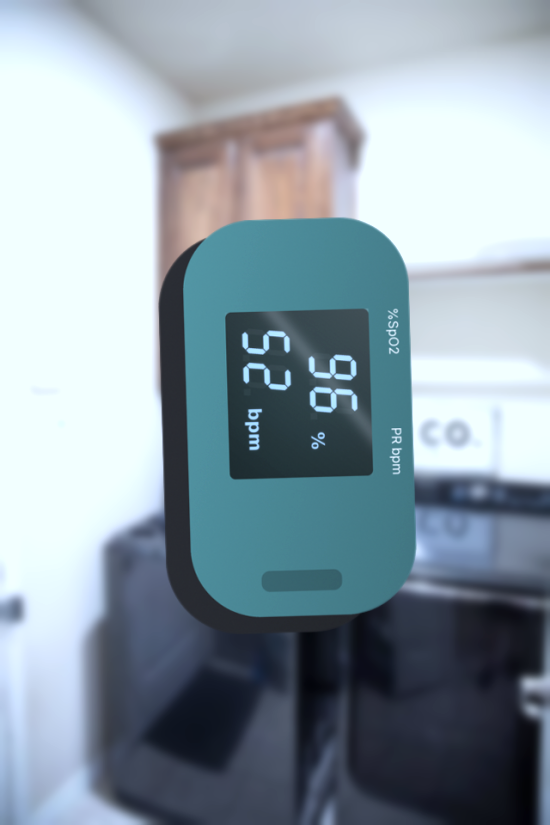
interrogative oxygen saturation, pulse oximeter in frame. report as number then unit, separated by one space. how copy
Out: 96 %
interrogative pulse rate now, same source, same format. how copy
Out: 52 bpm
